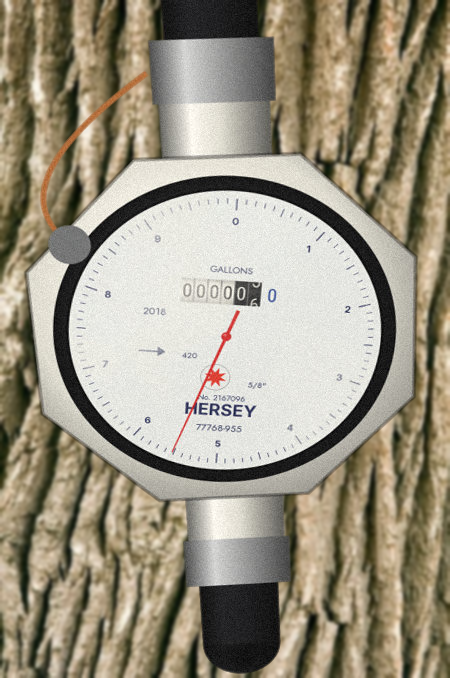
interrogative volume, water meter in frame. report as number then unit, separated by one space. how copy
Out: 55.5 gal
